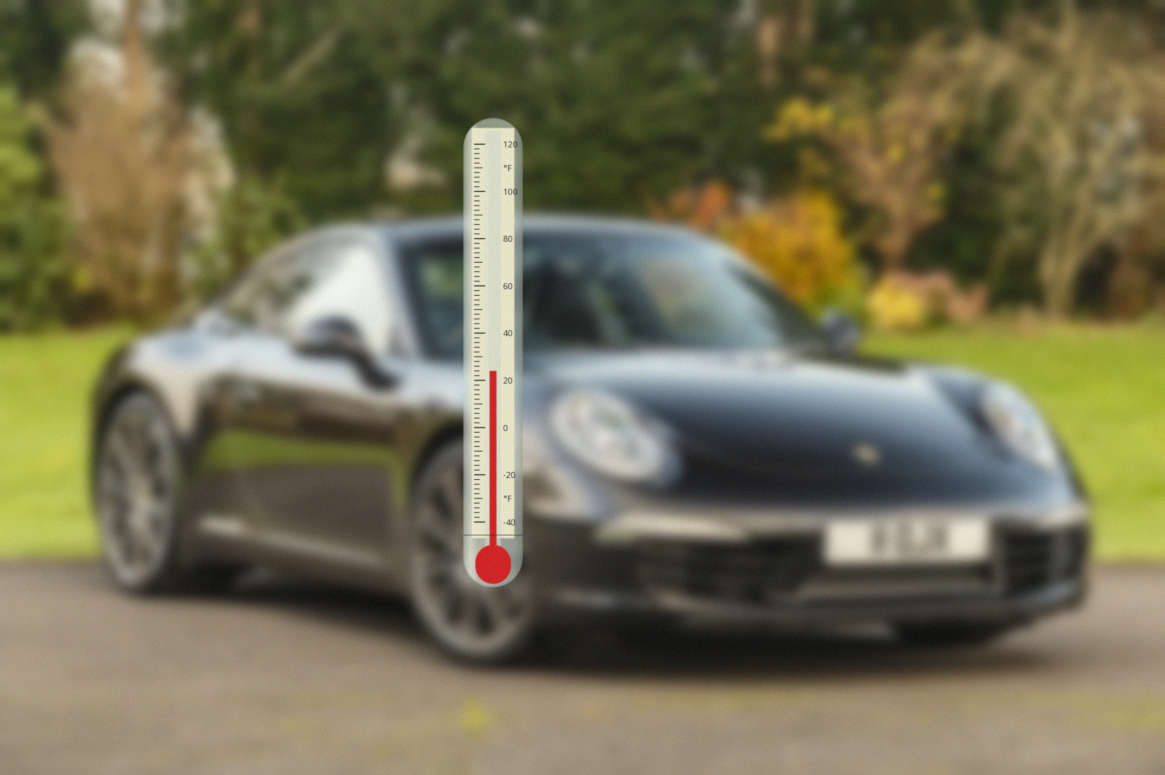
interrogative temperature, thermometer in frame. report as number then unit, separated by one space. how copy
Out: 24 °F
